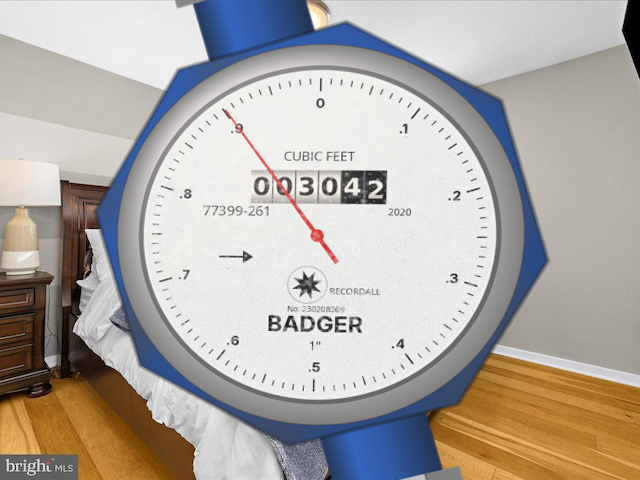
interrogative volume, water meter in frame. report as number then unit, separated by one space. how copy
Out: 3041.90 ft³
